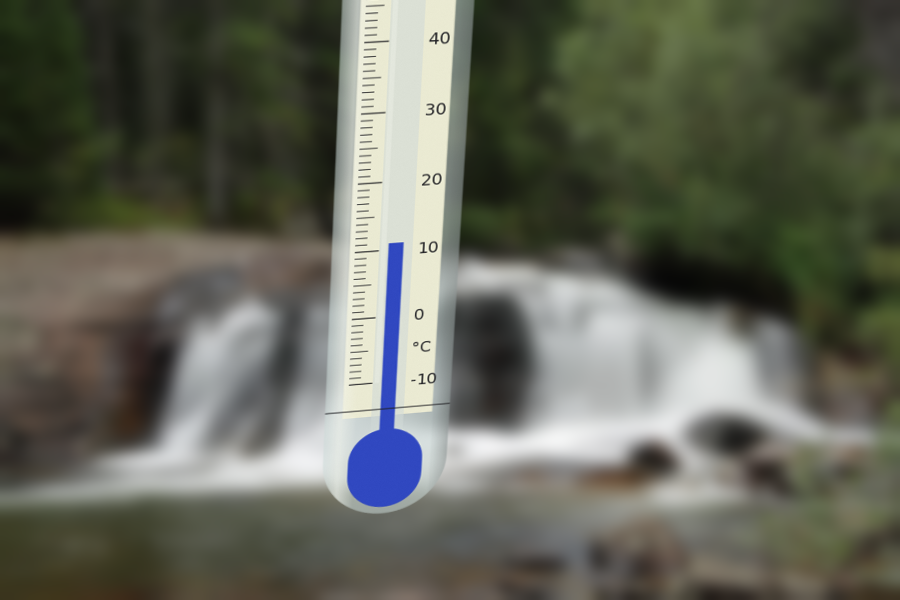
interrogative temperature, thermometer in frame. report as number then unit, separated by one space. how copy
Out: 11 °C
